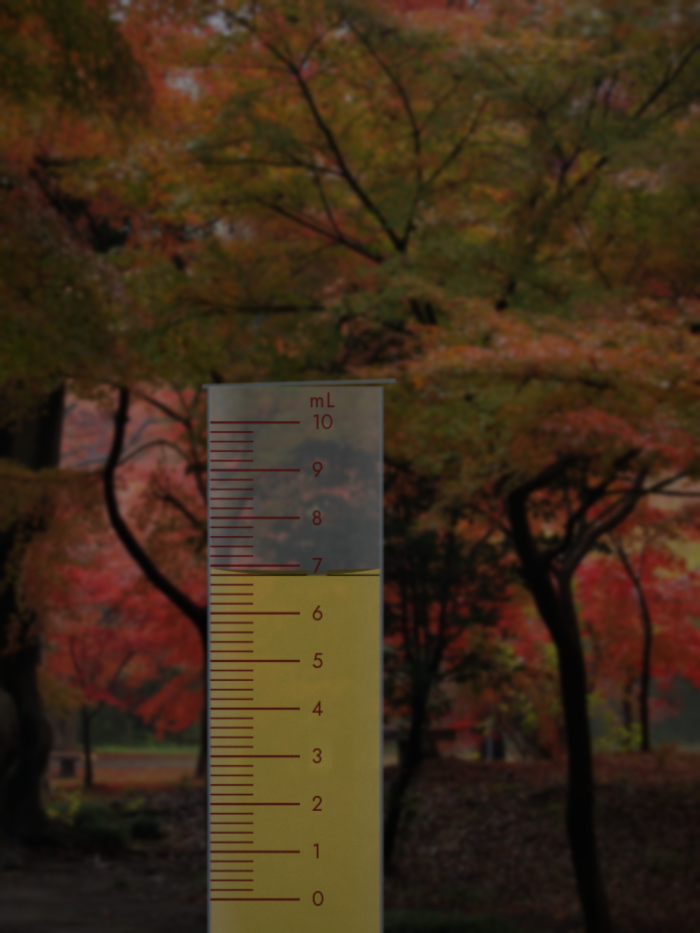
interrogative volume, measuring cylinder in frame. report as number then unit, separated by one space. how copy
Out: 6.8 mL
